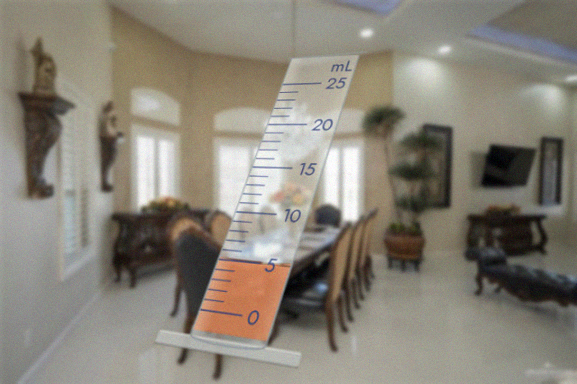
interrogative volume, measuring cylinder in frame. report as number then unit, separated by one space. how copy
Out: 5 mL
